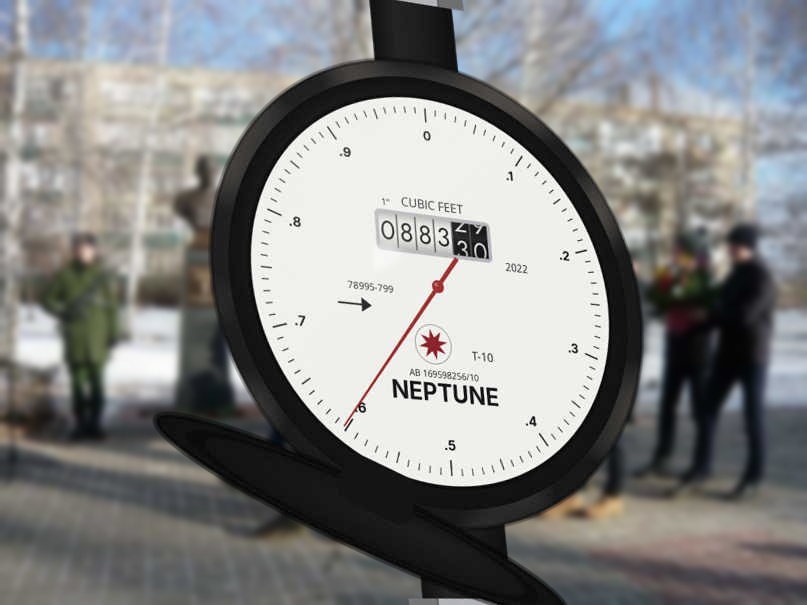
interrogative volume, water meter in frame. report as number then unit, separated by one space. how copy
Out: 88329.60 ft³
